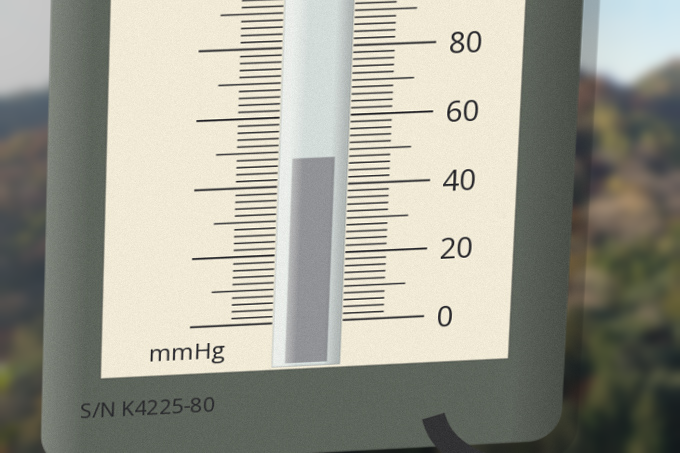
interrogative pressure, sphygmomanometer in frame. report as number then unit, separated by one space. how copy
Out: 48 mmHg
